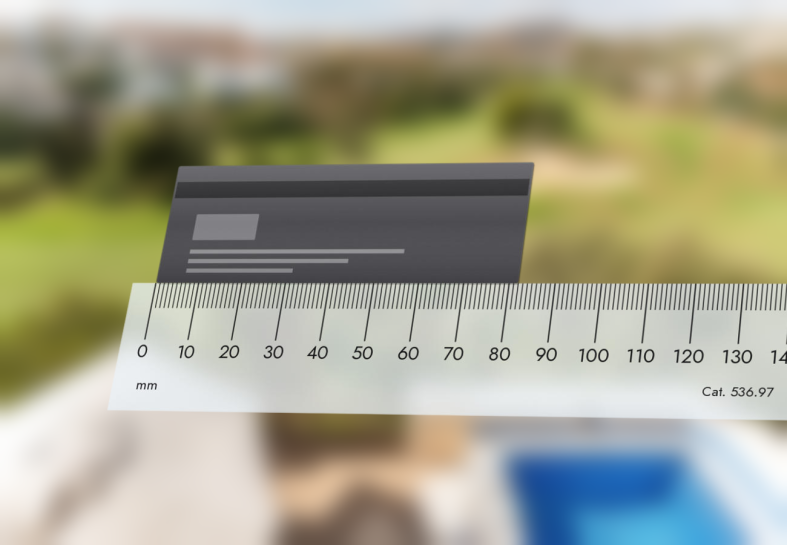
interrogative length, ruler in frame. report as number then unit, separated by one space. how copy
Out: 82 mm
